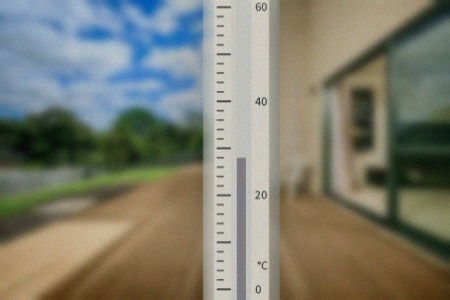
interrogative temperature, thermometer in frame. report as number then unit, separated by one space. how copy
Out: 28 °C
